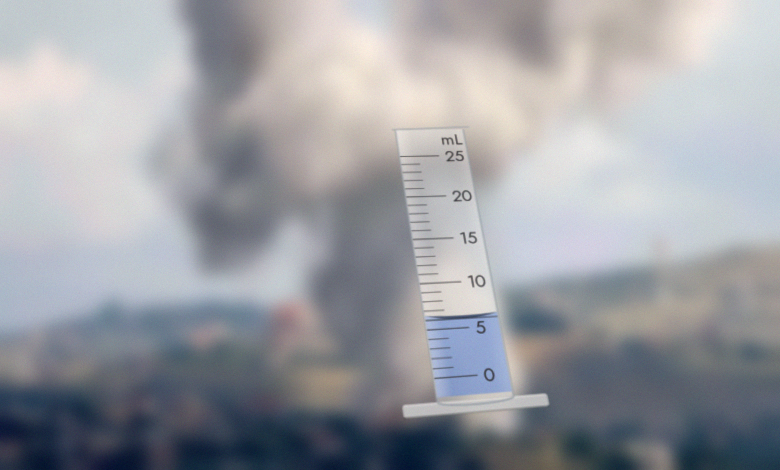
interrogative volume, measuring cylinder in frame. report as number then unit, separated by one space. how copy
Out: 6 mL
